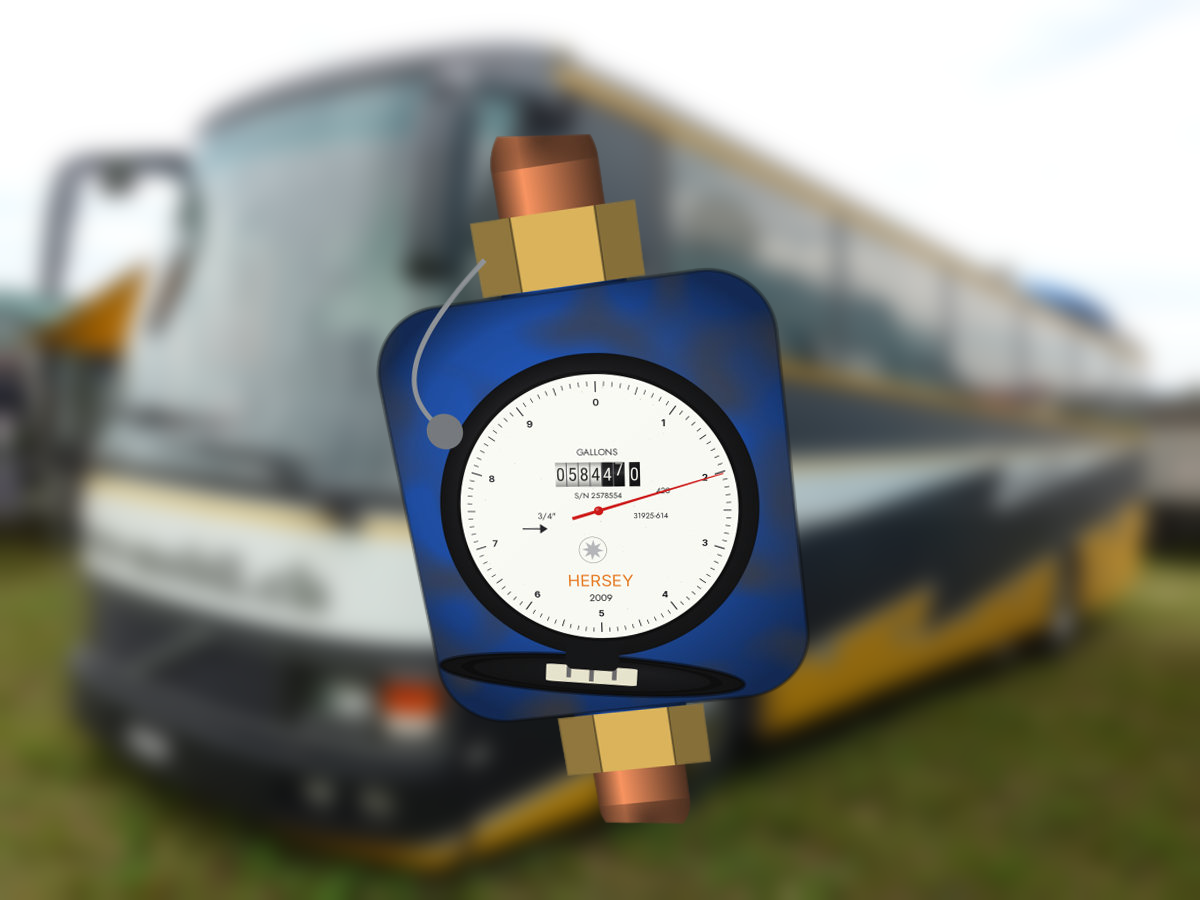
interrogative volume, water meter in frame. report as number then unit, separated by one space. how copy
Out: 584472.0 gal
